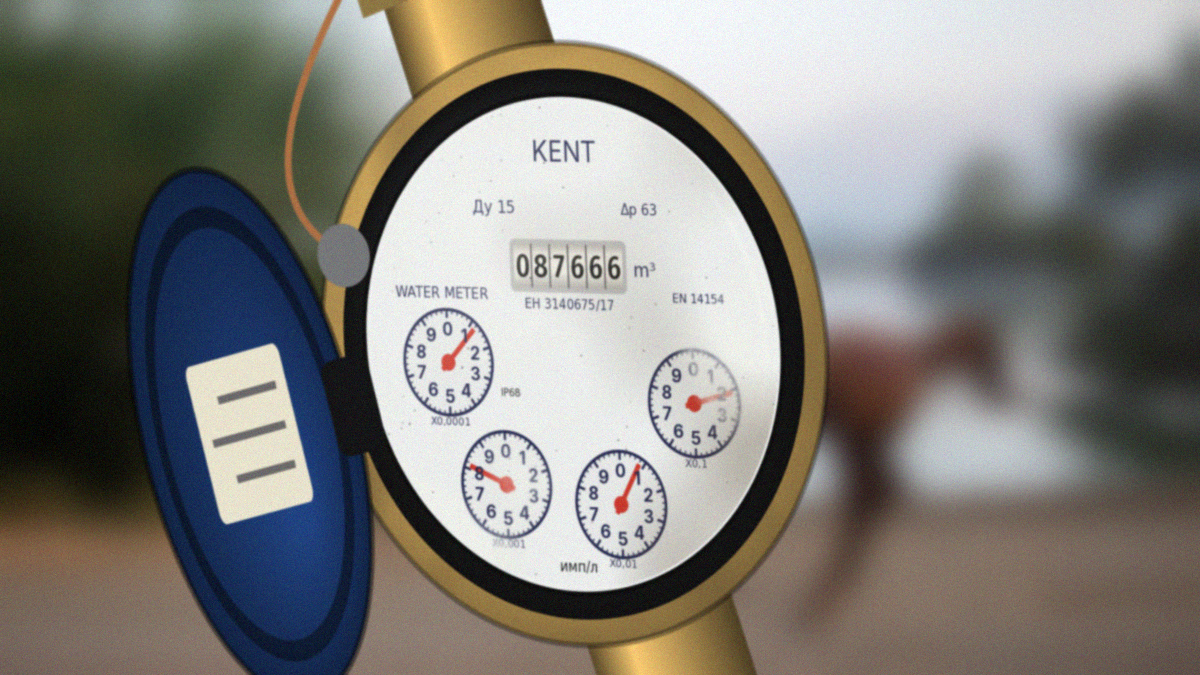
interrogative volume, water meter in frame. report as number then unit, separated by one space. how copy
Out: 87666.2081 m³
